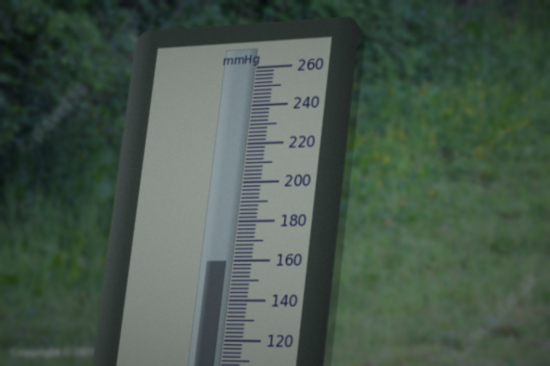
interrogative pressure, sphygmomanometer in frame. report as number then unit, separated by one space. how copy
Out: 160 mmHg
